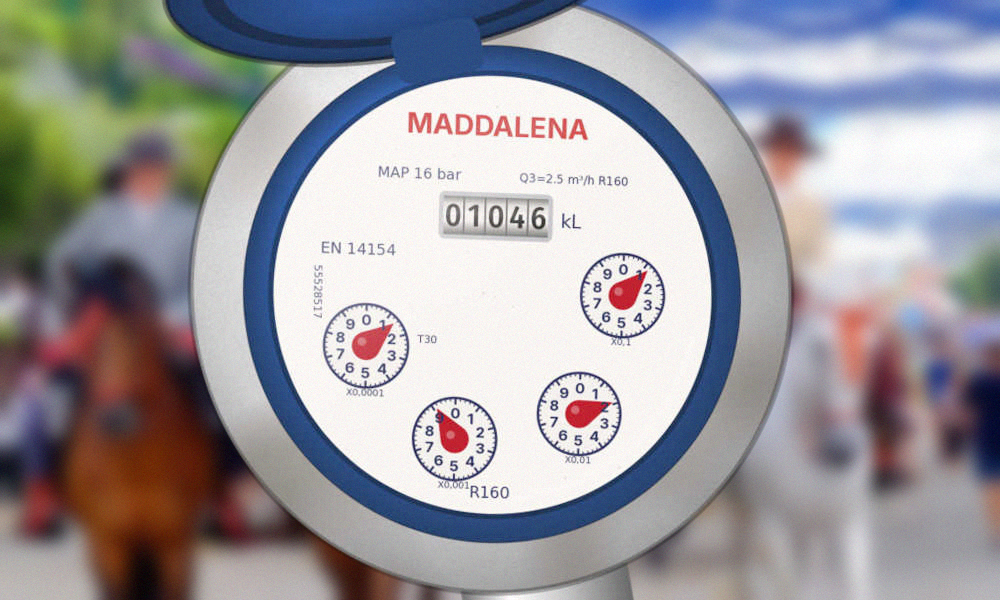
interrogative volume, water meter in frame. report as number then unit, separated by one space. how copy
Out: 1046.1191 kL
